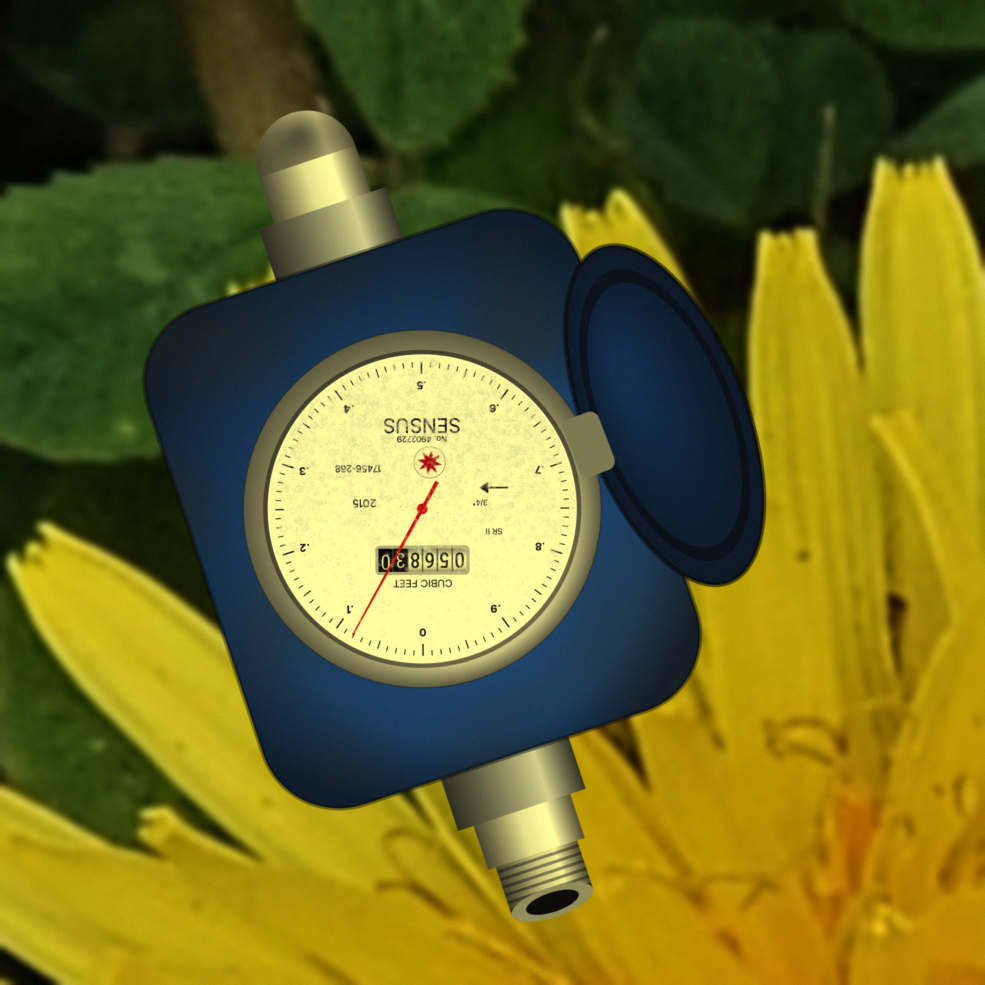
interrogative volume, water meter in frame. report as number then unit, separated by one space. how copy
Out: 56830.08 ft³
